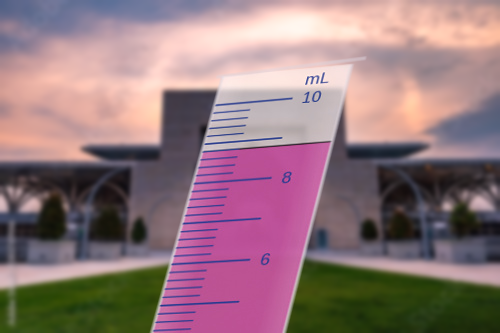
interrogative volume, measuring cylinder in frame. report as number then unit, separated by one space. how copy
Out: 8.8 mL
